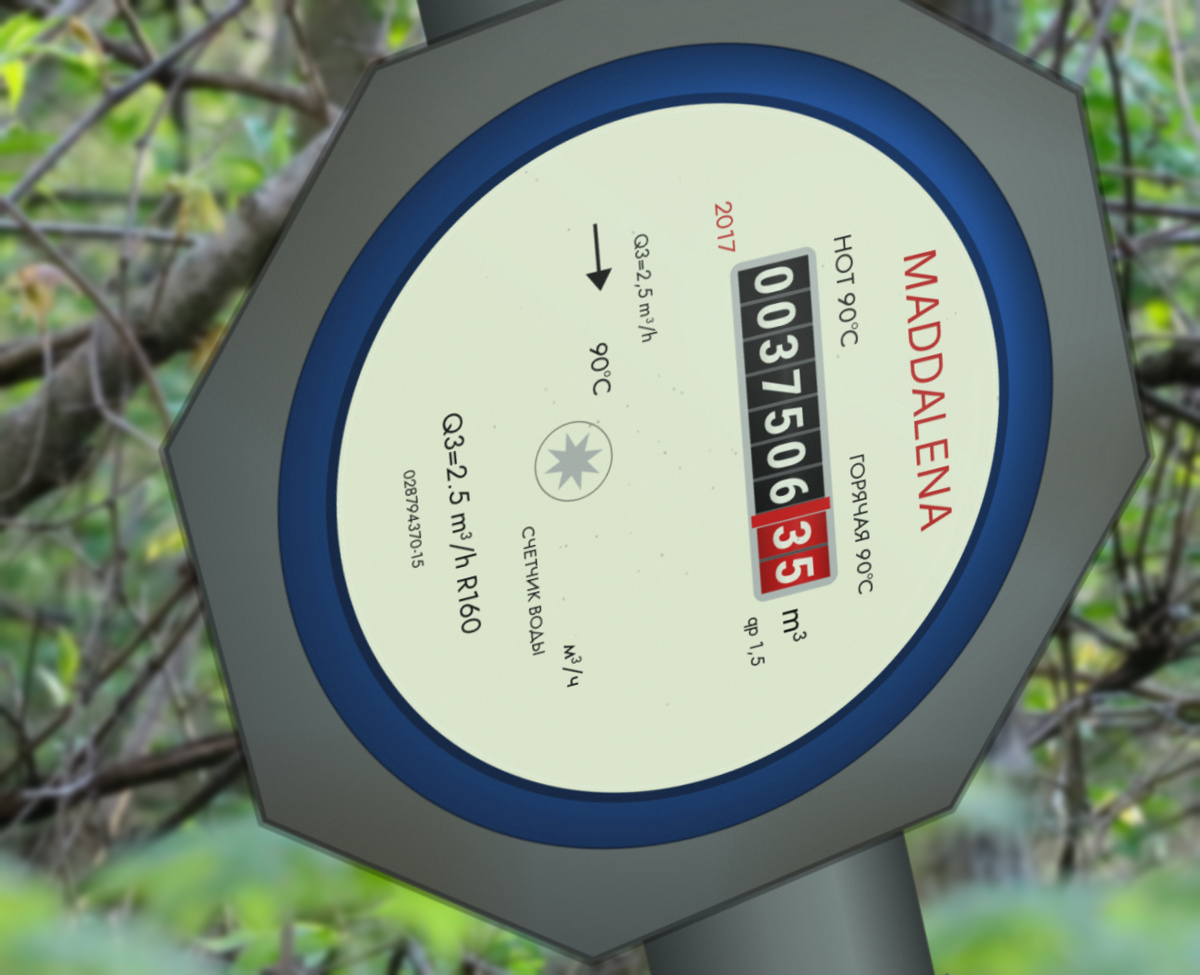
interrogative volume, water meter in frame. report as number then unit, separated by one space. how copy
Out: 37506.35 m³
